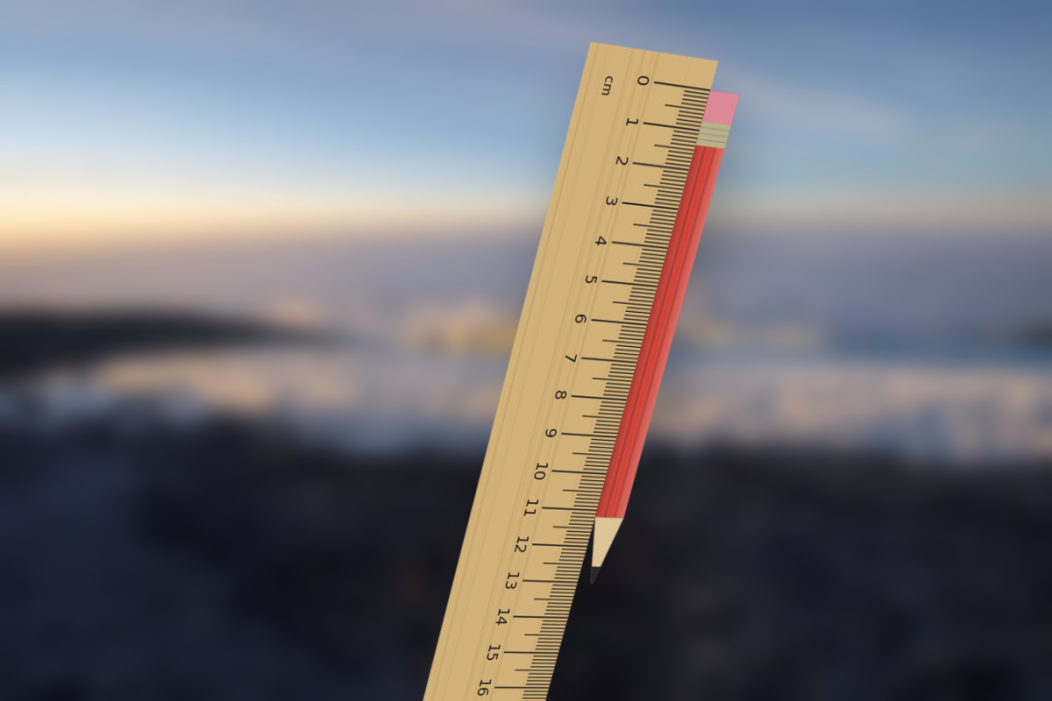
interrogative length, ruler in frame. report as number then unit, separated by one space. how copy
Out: 13 cm
